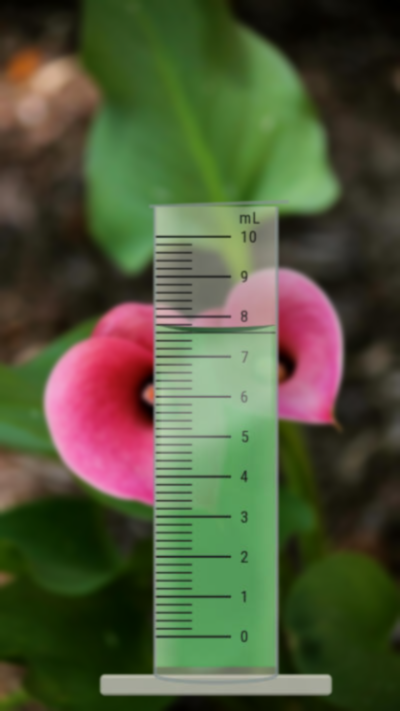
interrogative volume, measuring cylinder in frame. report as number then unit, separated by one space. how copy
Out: 7.6 mL
